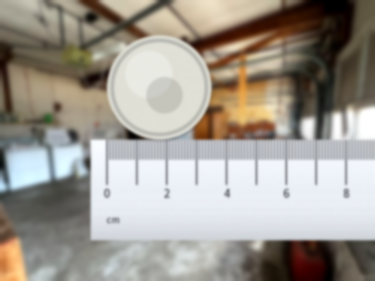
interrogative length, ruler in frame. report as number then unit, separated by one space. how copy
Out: 3.5 cm
